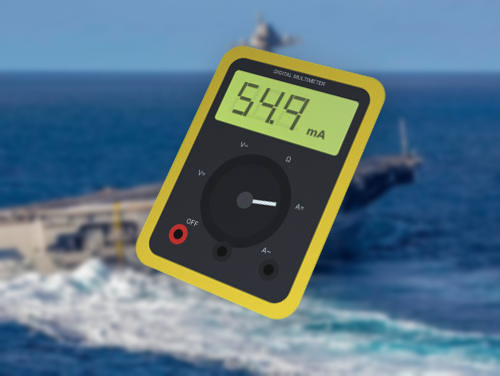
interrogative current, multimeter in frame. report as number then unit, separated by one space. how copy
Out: 54.9 mA
